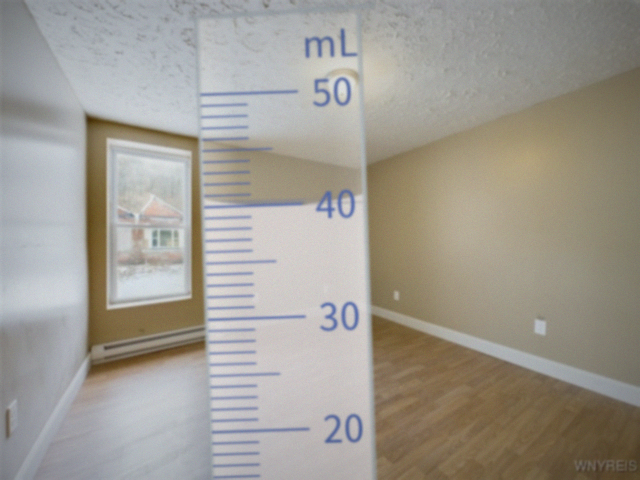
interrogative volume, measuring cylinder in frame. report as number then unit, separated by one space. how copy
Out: 40 mL
